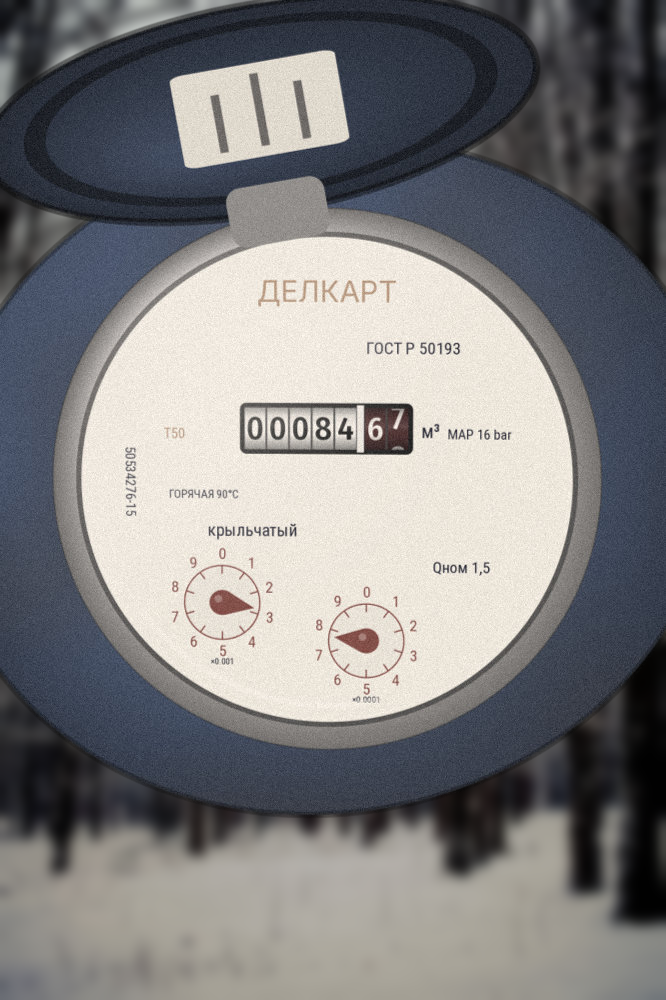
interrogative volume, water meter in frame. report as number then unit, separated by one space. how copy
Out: 84.6727 m³
